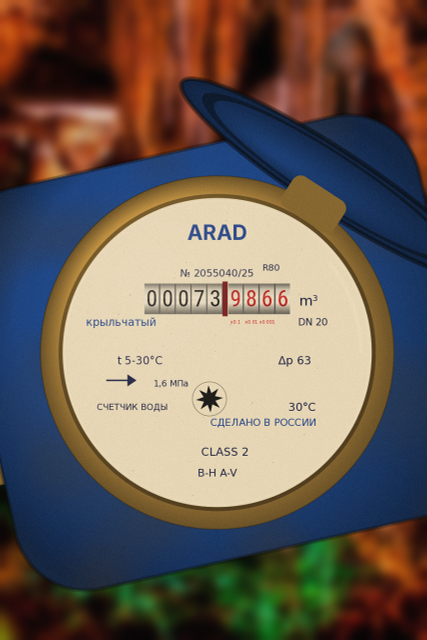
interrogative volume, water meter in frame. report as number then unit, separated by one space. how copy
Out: 73.9866 m³
